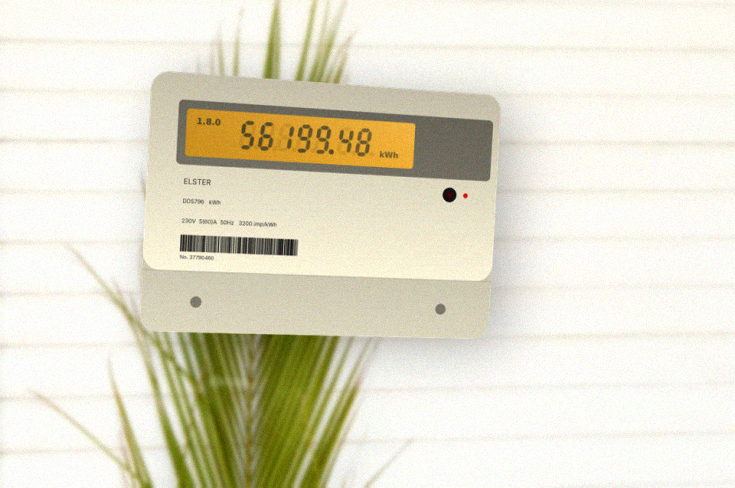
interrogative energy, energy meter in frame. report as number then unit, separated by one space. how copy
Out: 56199.48 kWh
